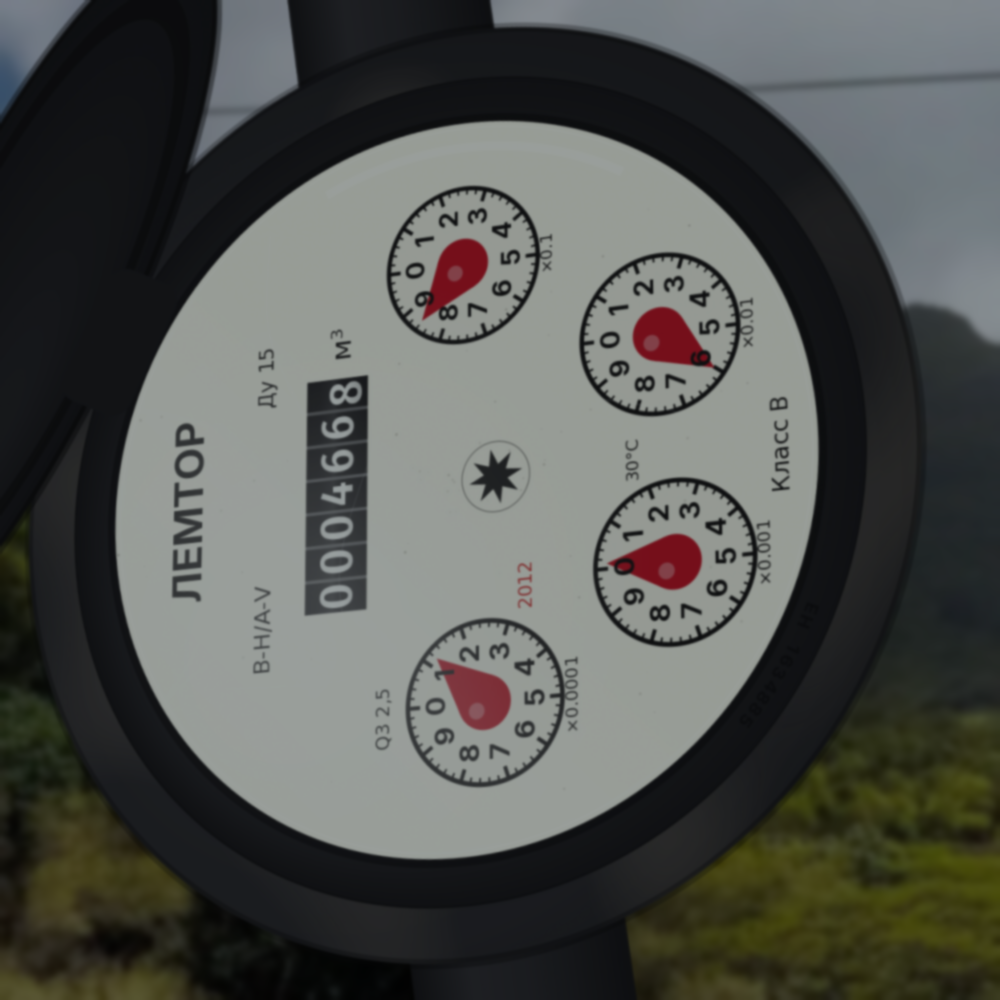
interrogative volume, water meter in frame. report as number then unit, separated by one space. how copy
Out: 4667.8601 m³
